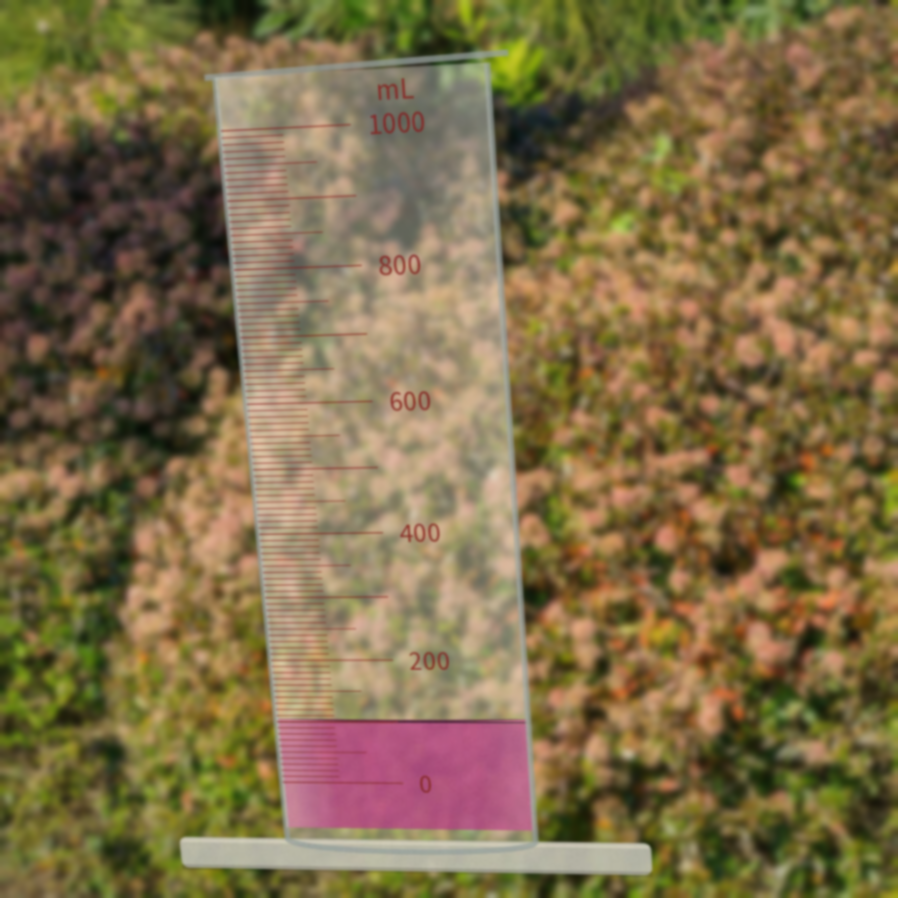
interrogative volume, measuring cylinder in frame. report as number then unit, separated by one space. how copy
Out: 100 mL
